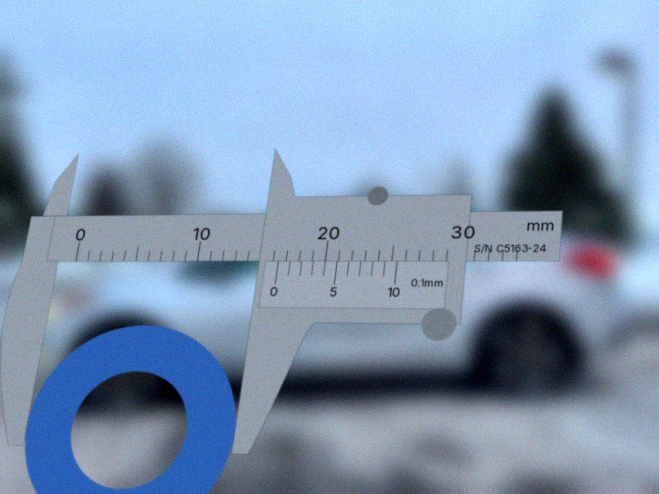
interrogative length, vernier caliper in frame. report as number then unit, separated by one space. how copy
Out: 16.4 mm
